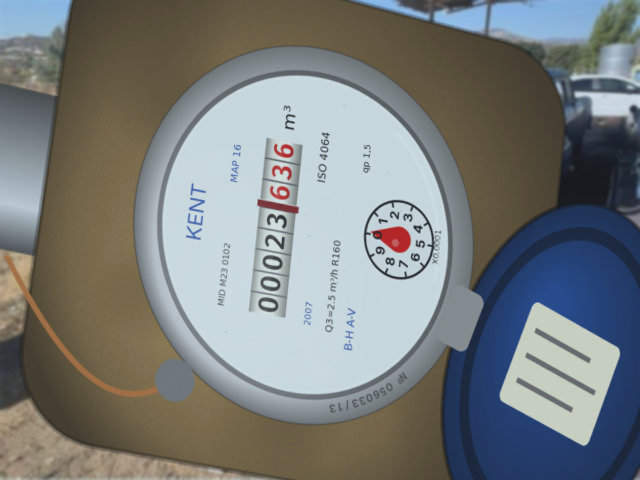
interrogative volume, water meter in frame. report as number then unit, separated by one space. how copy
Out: 23.6360 m³
